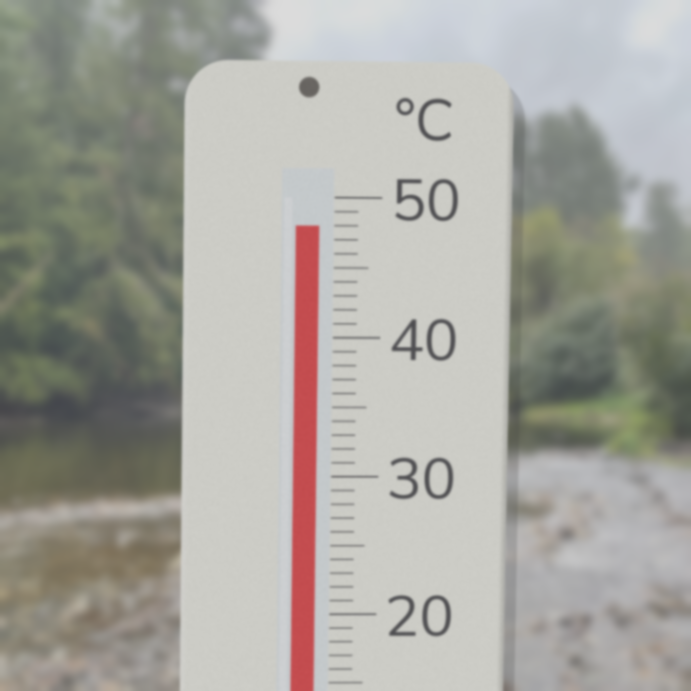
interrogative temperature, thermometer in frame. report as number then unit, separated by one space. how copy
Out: 48 °C
